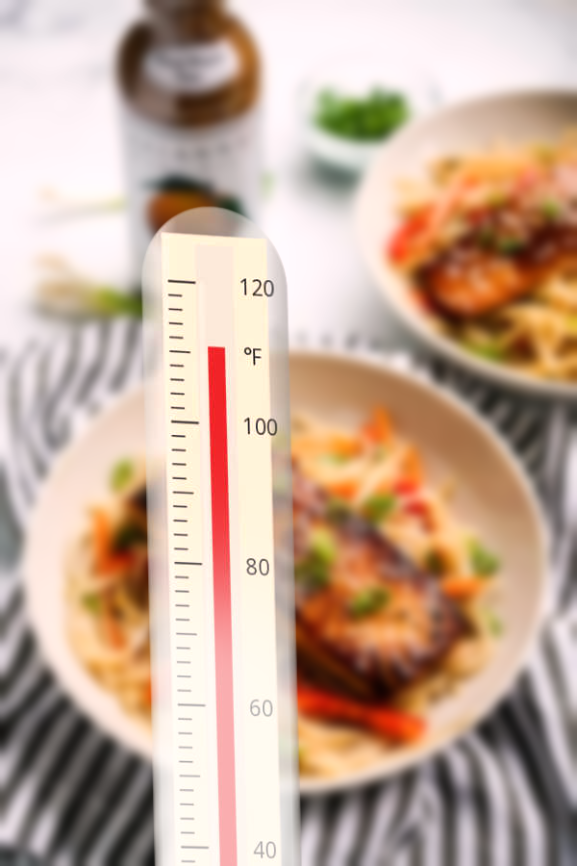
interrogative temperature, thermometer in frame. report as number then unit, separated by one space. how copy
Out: 111 °F
